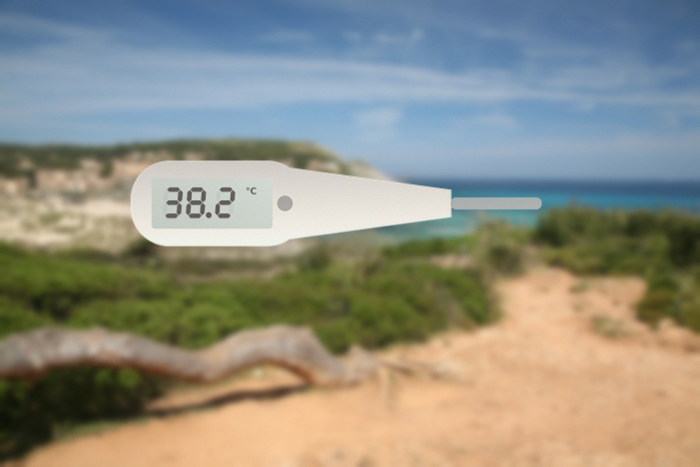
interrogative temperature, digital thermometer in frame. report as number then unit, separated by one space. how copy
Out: 38.2 °C
